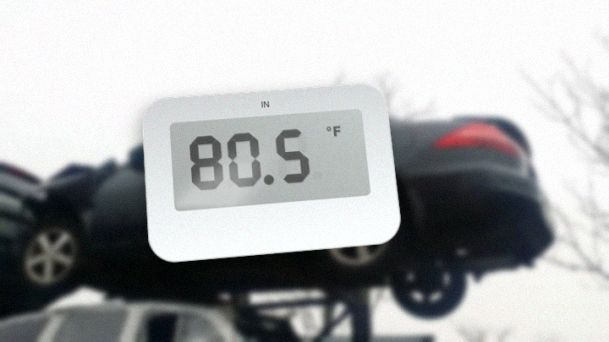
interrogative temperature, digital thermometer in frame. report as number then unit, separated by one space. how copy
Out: 80.5 °F
